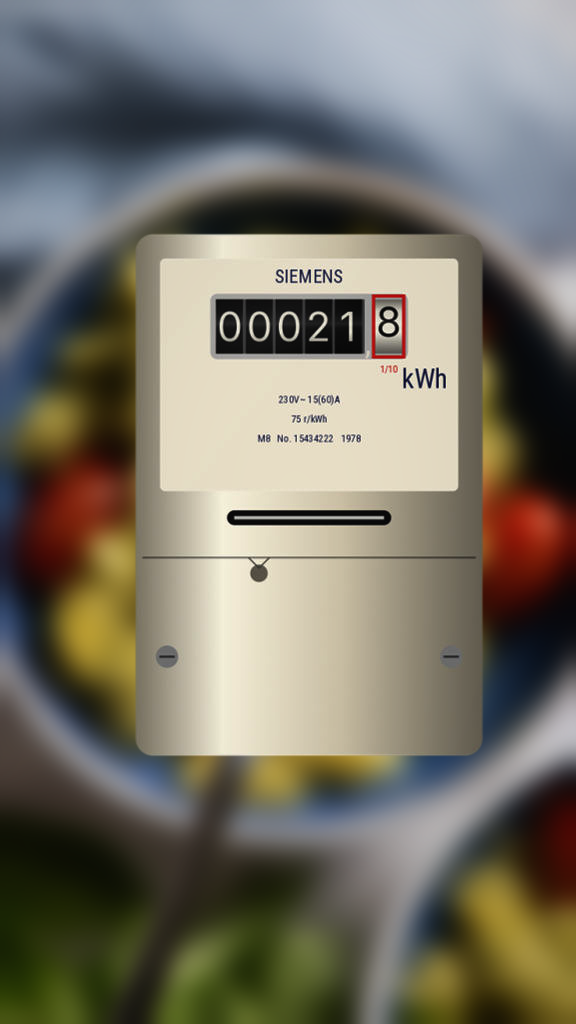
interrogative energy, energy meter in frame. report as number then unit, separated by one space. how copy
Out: 21.8 kWh
